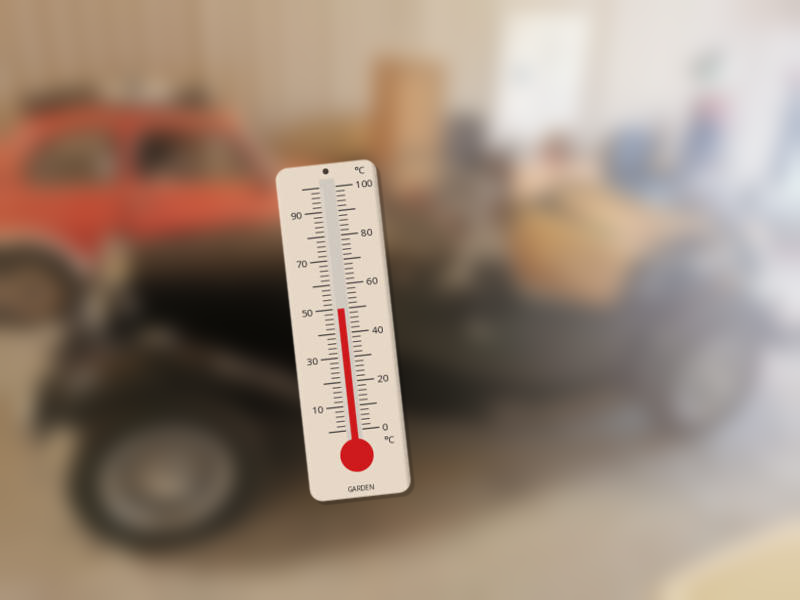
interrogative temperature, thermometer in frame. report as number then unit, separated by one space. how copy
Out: 50 °C
